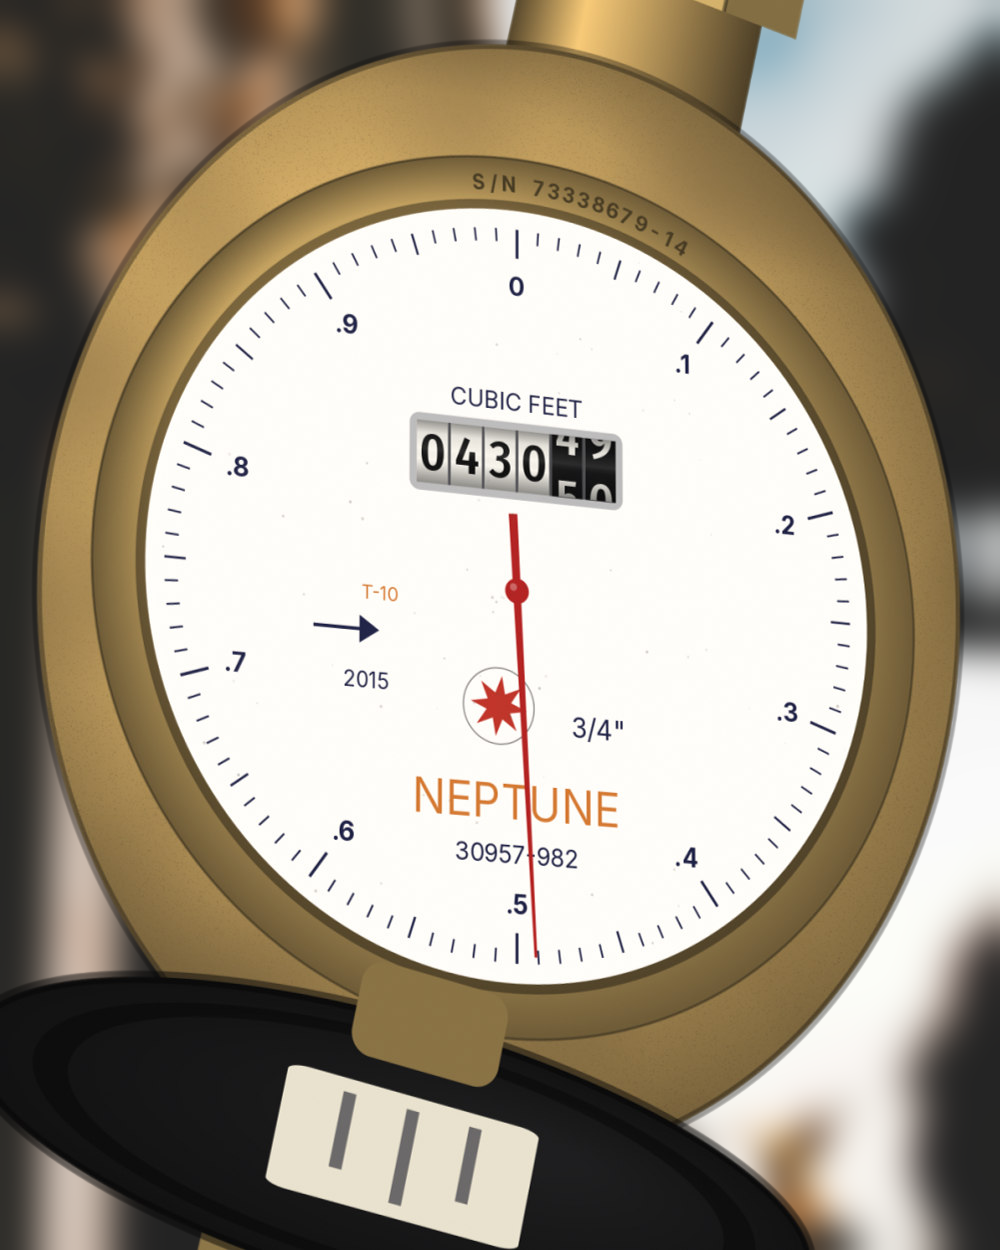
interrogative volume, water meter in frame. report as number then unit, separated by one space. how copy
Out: 43049.49 ft³
